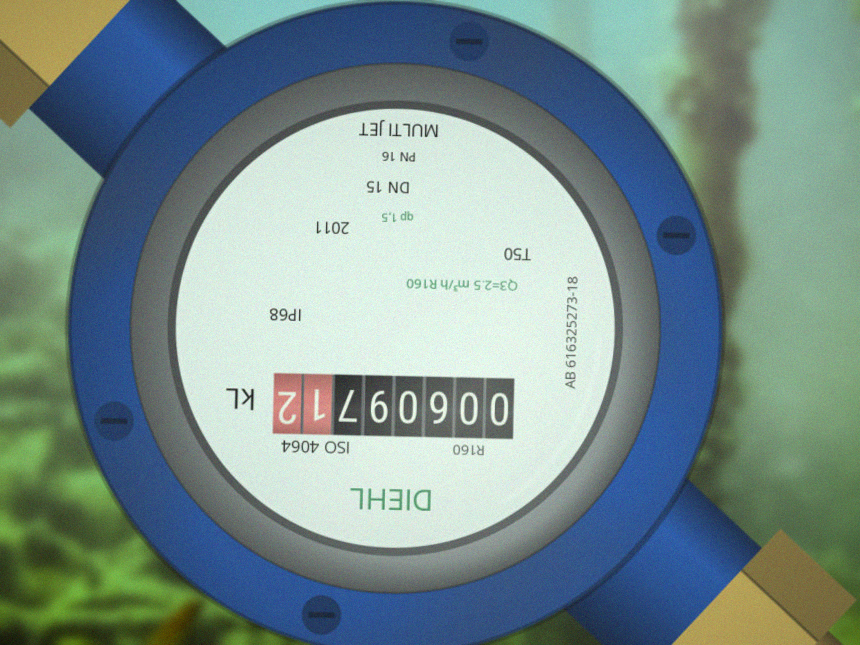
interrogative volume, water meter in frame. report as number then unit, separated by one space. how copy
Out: 6097.12 kL
